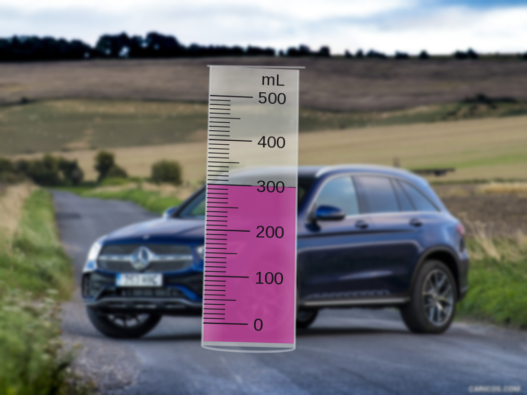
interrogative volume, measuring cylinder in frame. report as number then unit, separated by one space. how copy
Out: 300 mL
